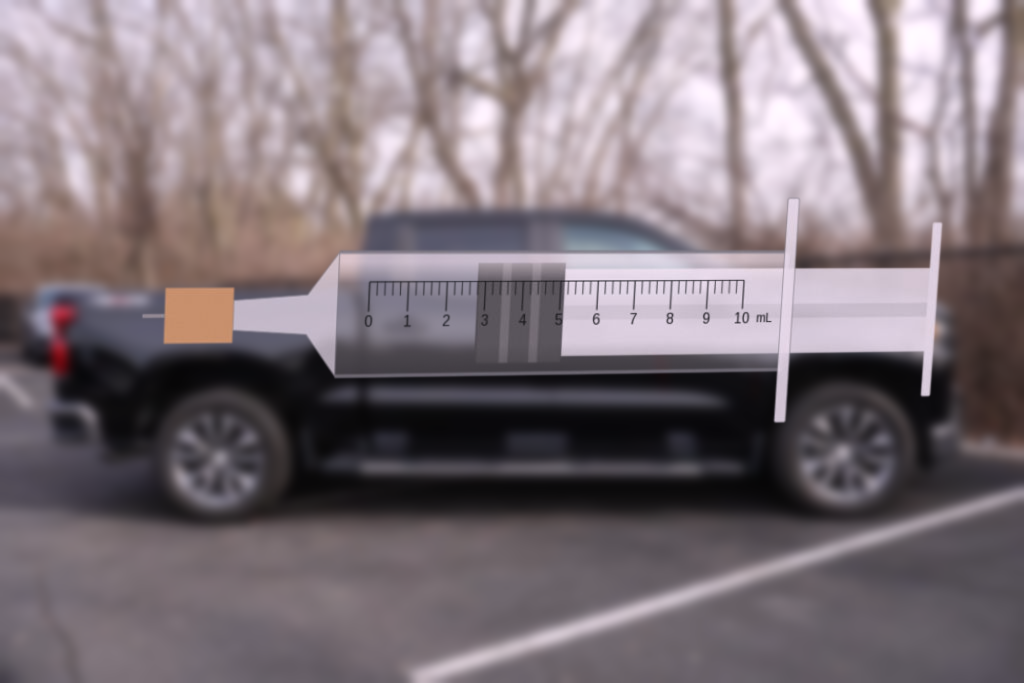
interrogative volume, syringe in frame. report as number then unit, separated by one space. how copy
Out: 2.8 mL
